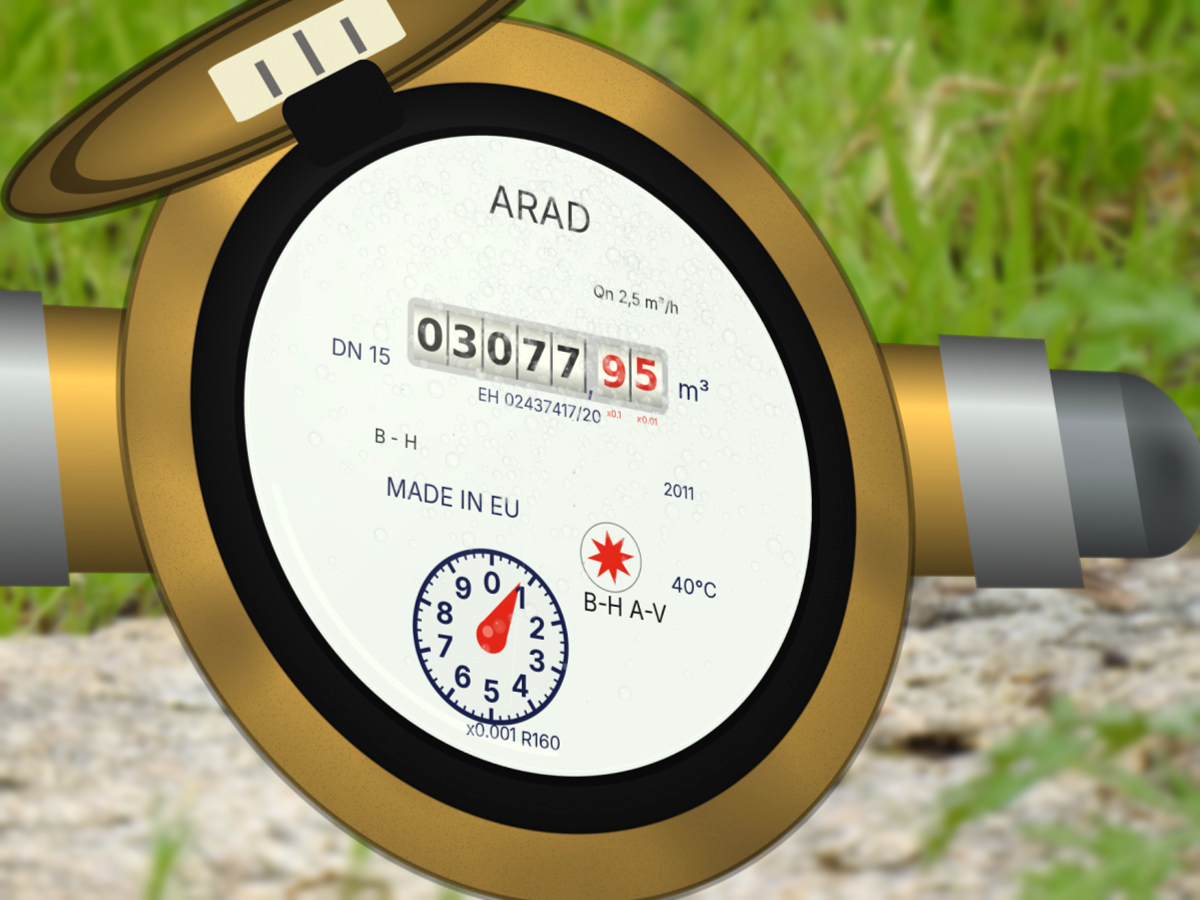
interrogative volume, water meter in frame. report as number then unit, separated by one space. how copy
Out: 3077.950 m³
